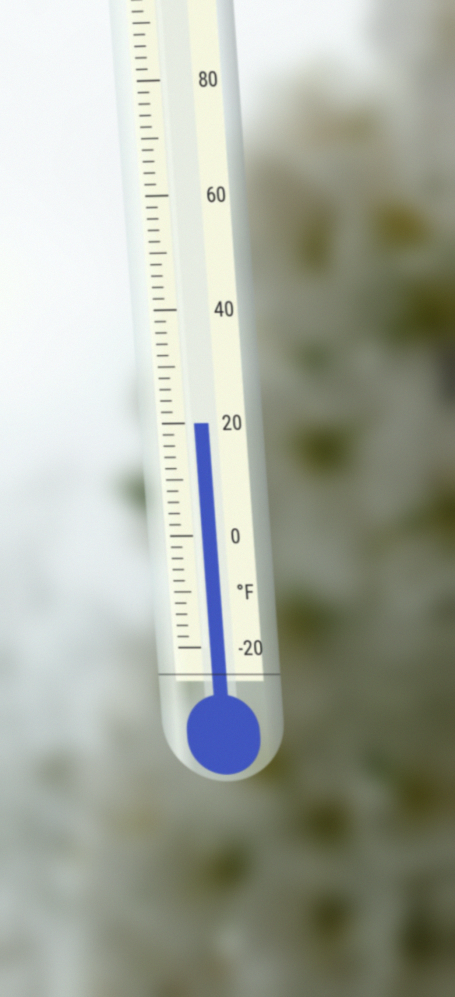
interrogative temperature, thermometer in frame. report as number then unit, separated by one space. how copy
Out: 20 °F
